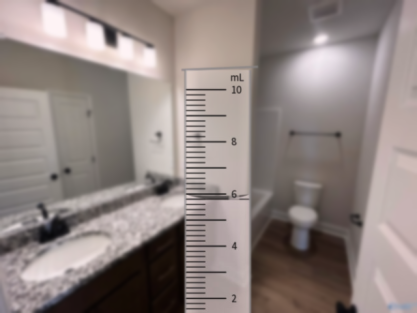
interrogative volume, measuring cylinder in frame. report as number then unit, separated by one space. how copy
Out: 5.8 mL
